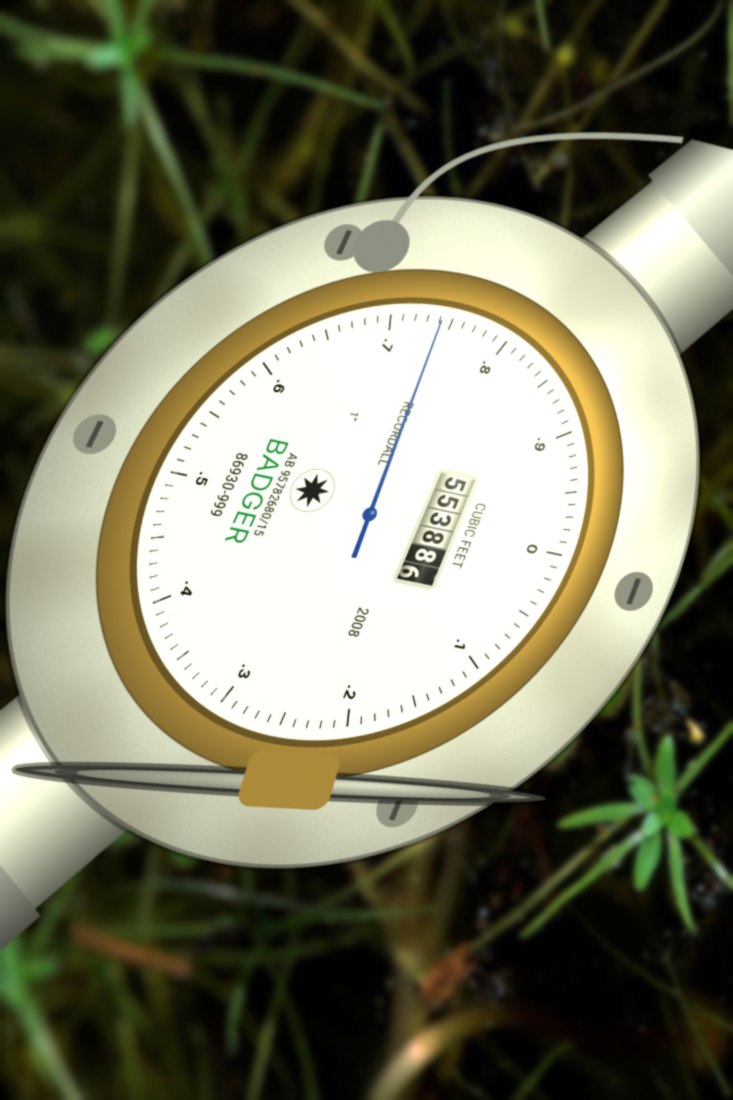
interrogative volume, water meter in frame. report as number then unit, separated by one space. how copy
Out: 553885.74 ft³
